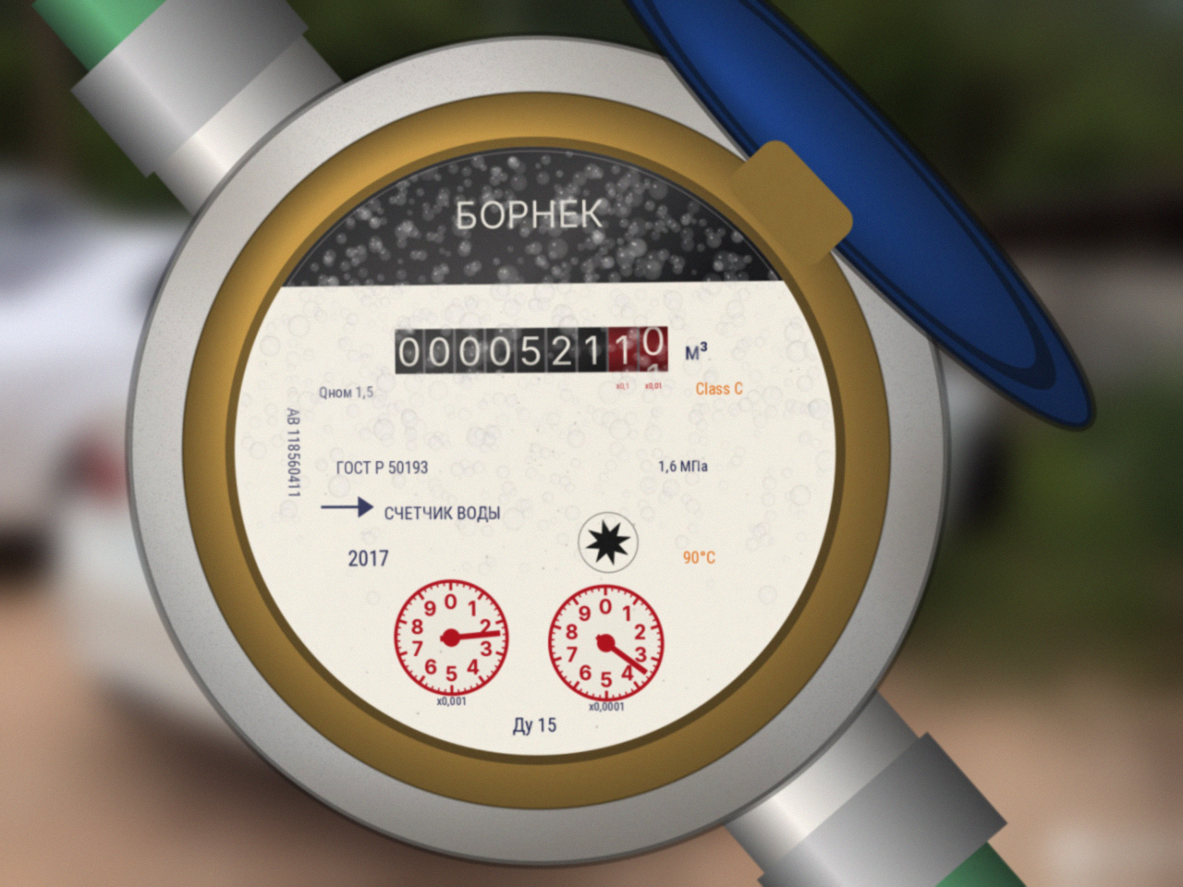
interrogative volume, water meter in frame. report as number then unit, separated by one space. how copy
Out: 521.1023 m³
